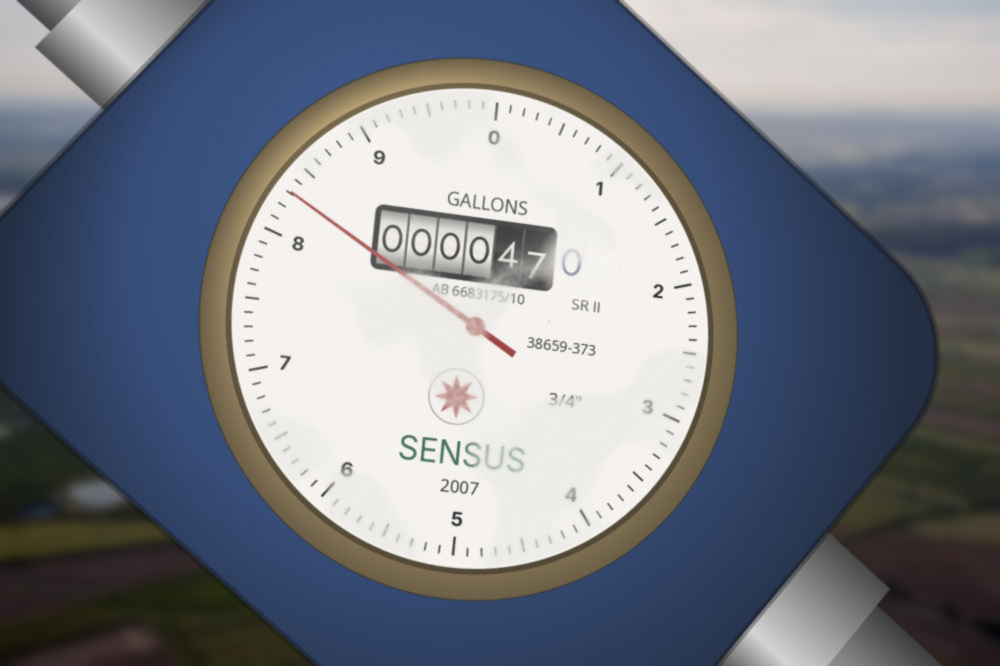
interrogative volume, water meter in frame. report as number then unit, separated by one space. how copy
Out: 468.3 gal
